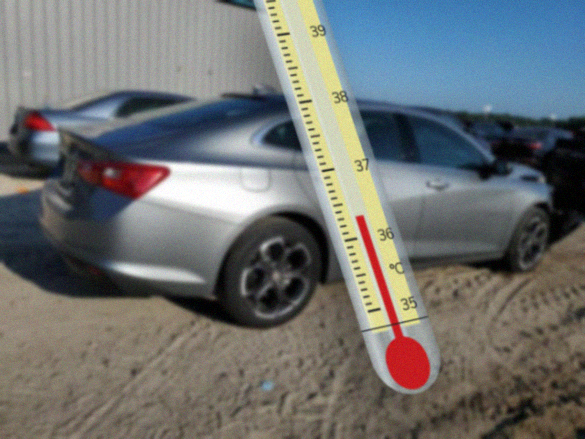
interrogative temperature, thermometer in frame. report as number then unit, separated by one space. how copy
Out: 36.3 °C
